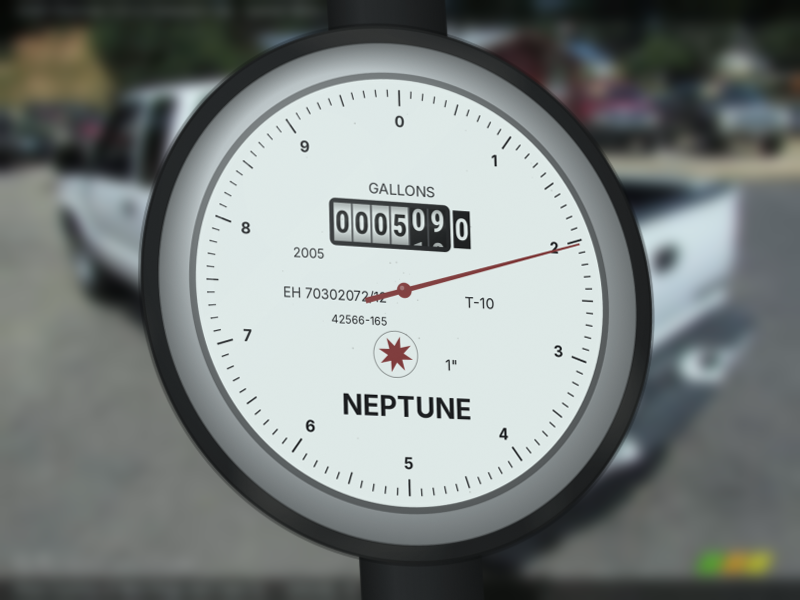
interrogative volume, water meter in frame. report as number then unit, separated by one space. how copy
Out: 5092.0 gal
